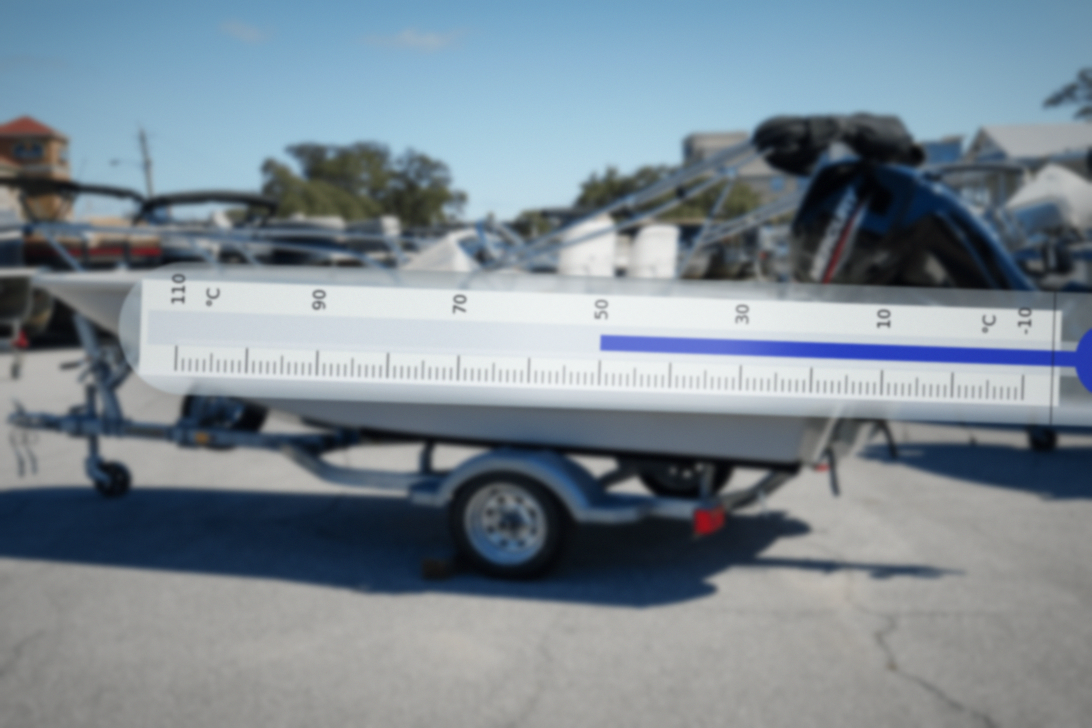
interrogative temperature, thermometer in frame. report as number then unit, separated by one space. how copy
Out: 50 °C
